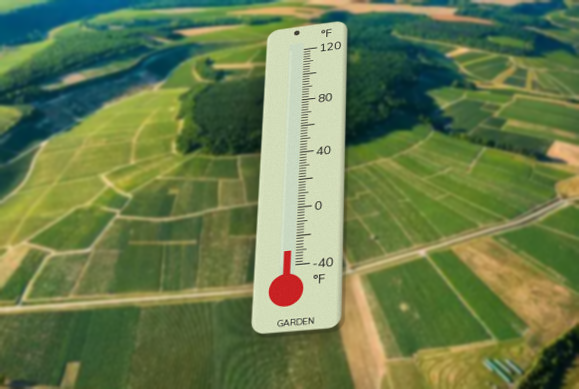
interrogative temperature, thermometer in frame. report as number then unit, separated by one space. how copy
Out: -30 °F
